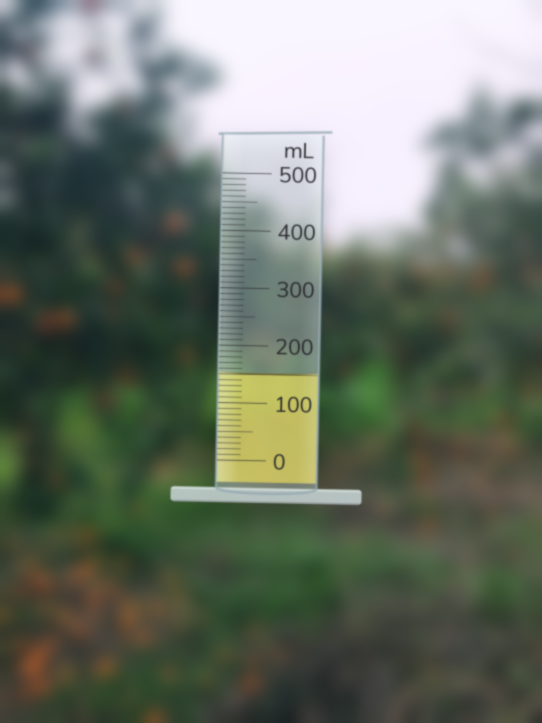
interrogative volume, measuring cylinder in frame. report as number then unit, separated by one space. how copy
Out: 150 mL
